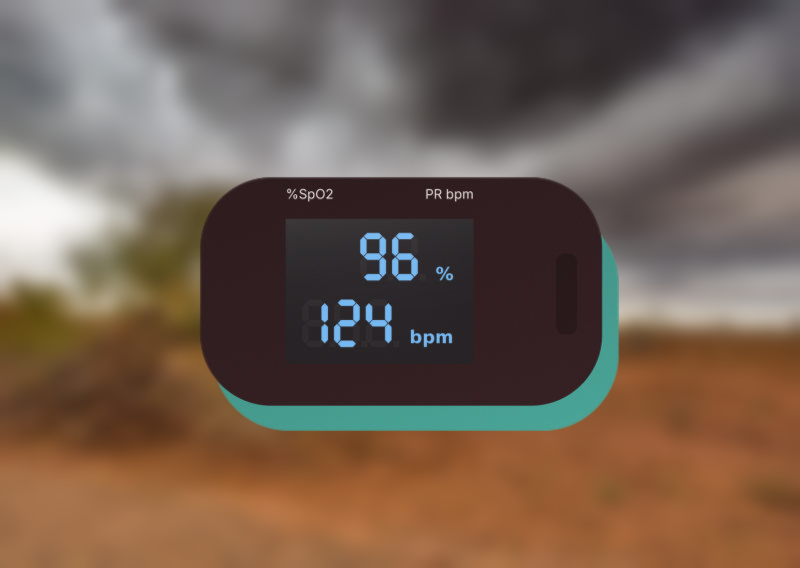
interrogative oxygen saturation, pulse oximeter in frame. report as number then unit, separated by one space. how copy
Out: 96 %
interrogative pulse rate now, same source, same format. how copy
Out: 124 bpm
